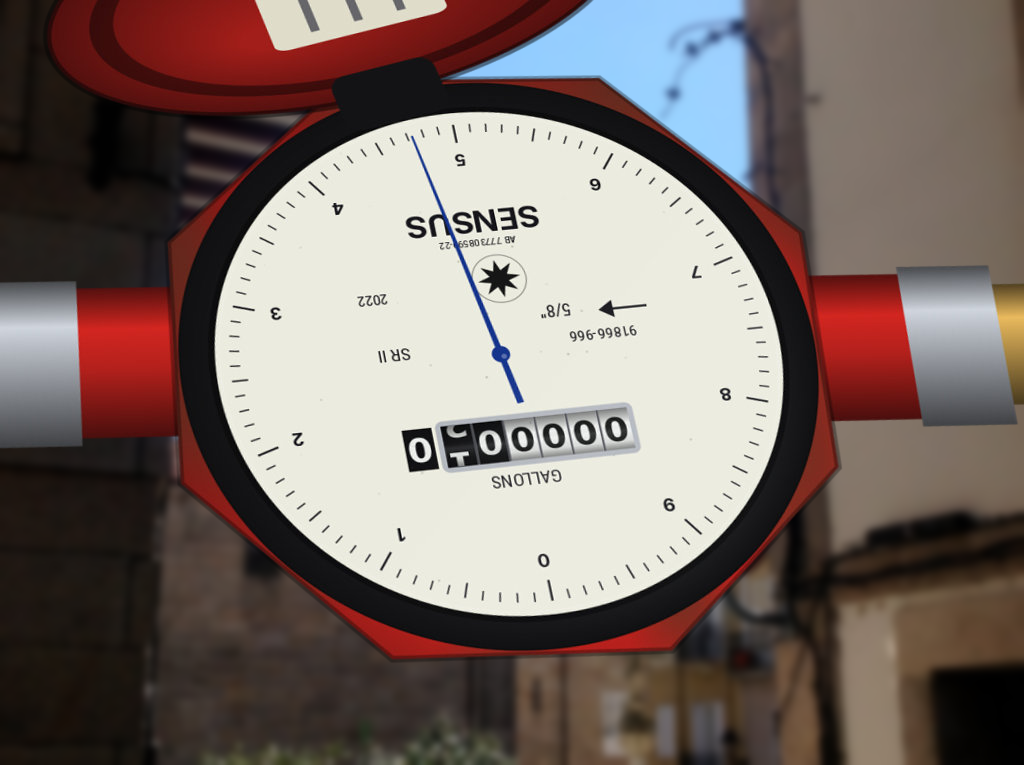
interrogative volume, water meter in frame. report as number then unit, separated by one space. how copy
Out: 14.7 gal
